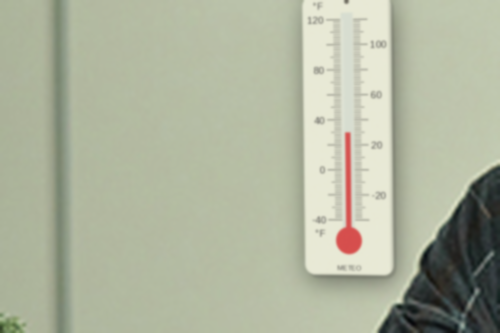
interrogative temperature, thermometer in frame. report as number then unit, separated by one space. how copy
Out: 30 °F
